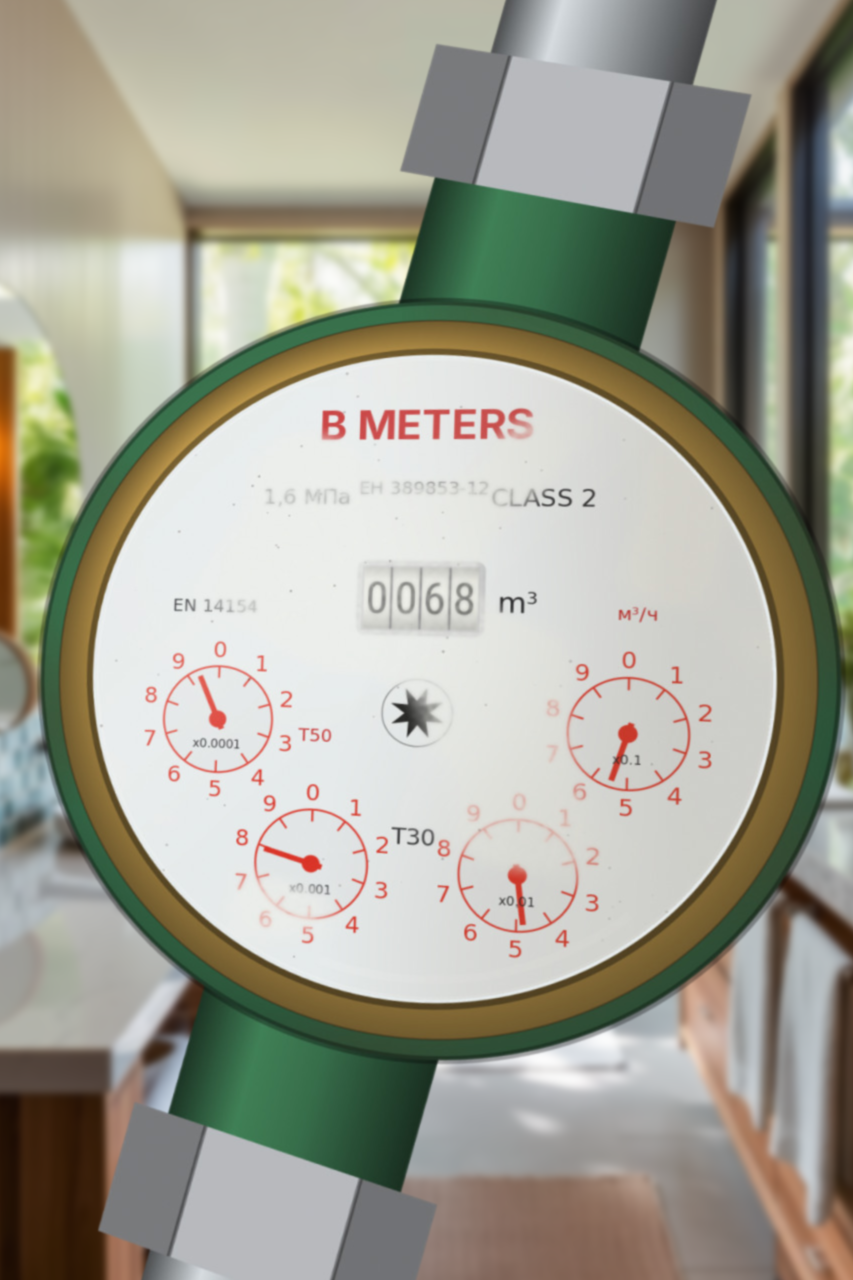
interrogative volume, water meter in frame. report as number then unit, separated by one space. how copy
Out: 68.5479 m³
